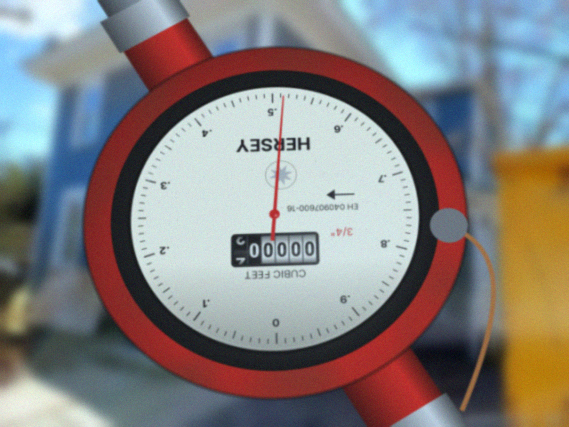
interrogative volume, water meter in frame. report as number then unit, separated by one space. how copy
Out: 2.51 ft³
